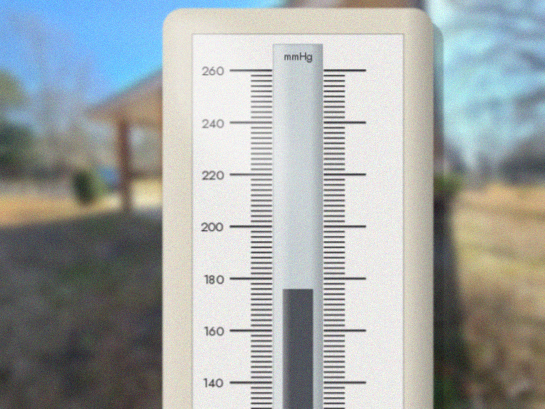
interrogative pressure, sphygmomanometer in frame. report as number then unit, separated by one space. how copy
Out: 176 mmHg
